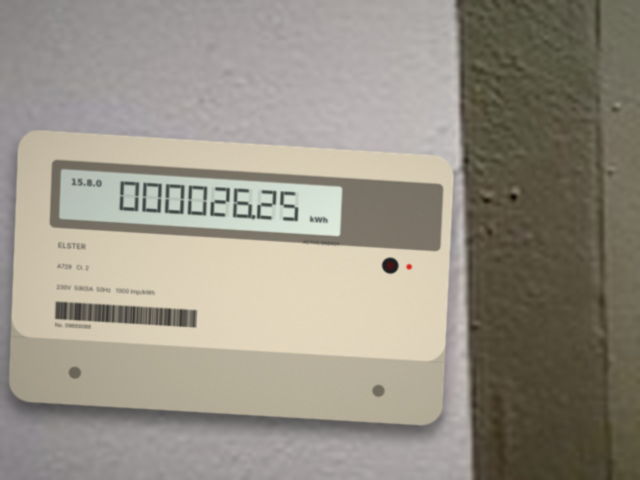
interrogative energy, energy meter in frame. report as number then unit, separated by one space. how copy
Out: 26.25 kWh
